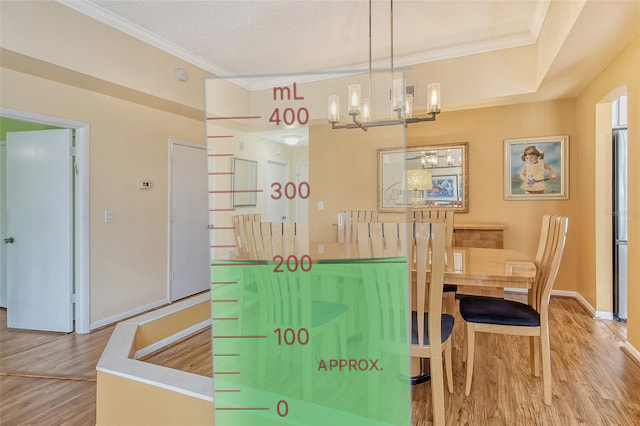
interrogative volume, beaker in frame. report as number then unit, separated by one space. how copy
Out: 200 mL
